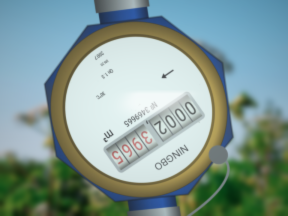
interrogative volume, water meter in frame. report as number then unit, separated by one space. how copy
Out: 2.3965 m³
